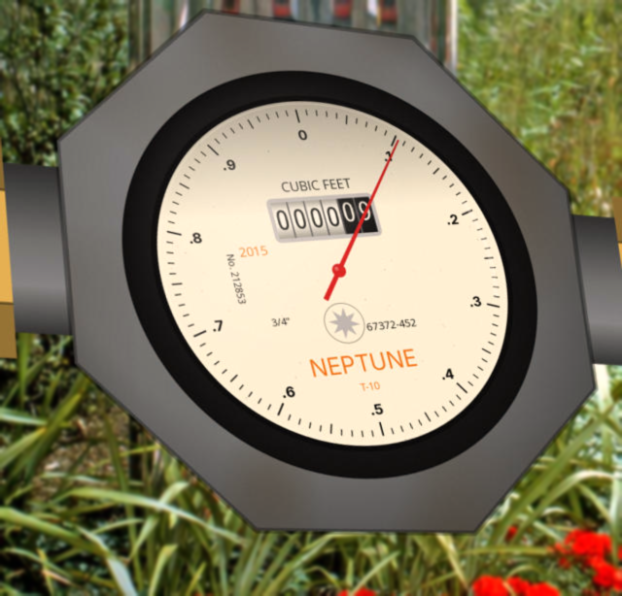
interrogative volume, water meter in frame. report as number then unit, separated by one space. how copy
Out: 9.10 ft³
